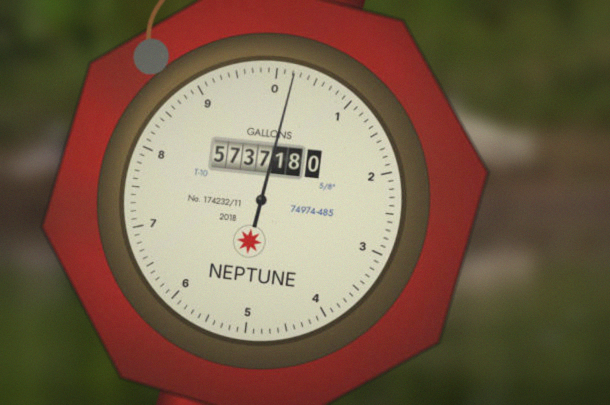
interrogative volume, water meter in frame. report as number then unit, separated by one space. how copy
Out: 5737180.2 gal
